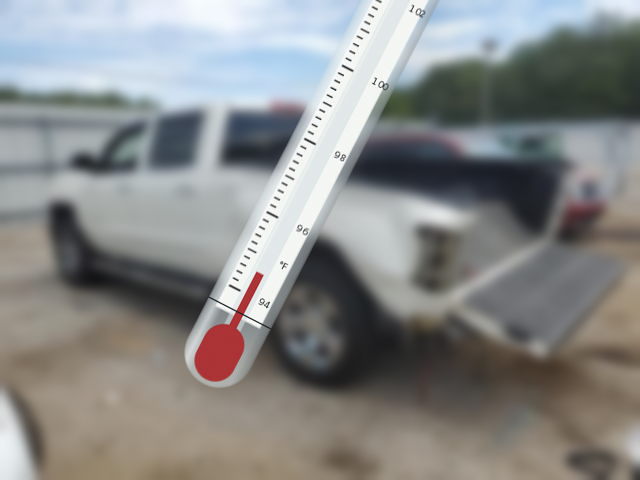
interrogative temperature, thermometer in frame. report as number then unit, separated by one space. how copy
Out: 94.6 °F
